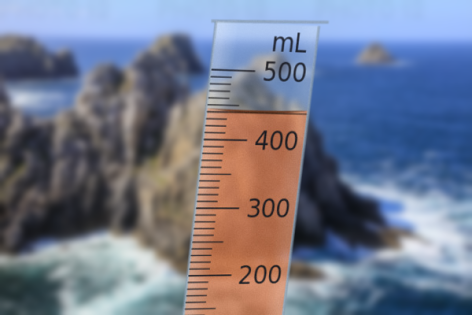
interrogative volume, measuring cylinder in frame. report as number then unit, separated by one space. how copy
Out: 440 mL
